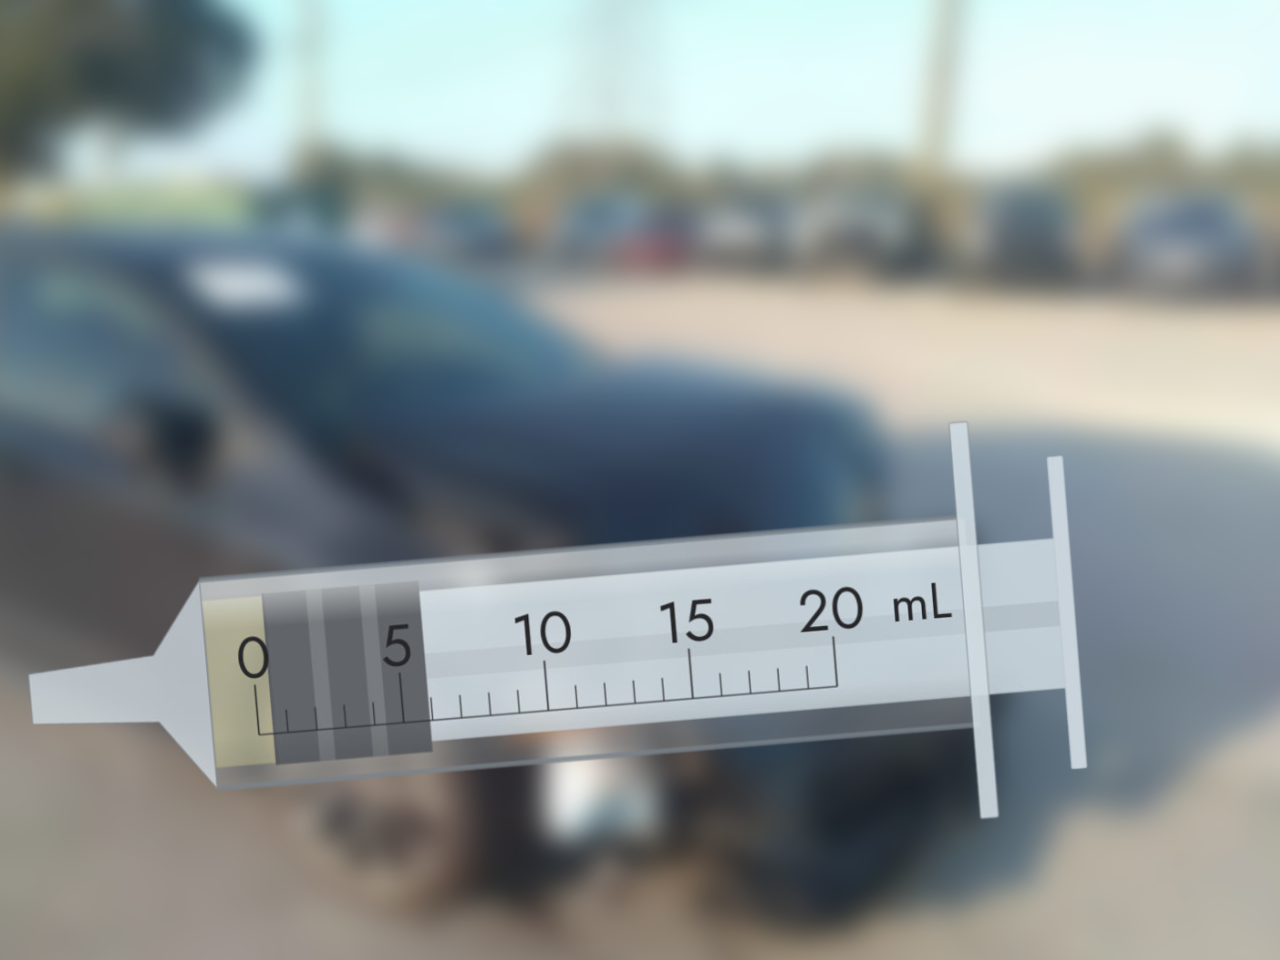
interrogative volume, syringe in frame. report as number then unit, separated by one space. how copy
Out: 0.5 mL
